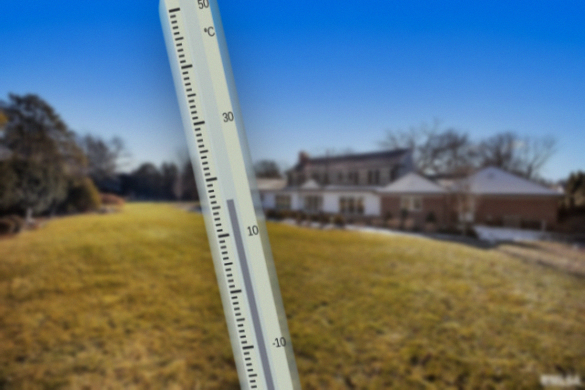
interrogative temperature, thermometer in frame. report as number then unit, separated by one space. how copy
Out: 16 °C
